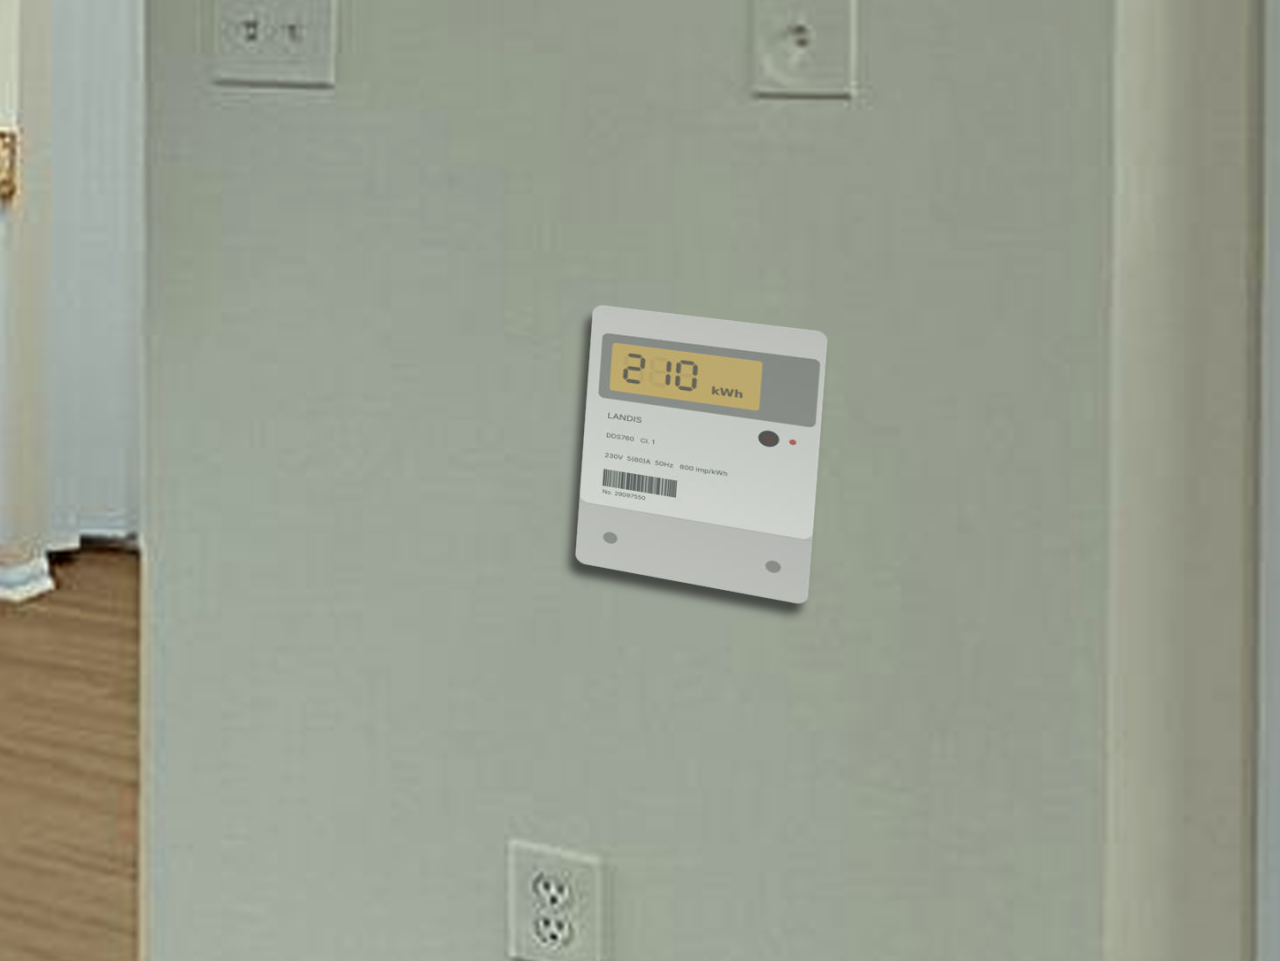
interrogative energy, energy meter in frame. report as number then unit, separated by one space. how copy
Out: 210 kWh
